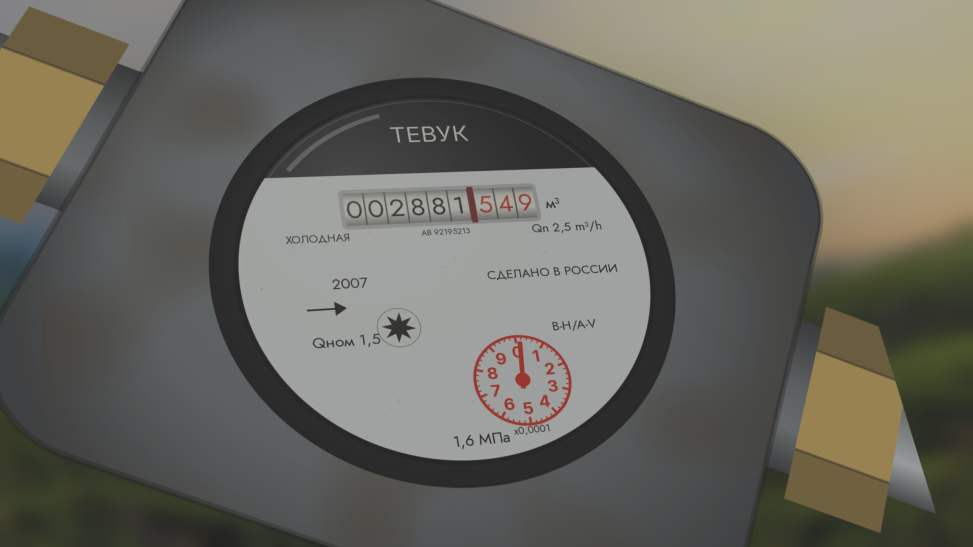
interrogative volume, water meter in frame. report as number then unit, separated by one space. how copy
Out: 2881.5490 m³
